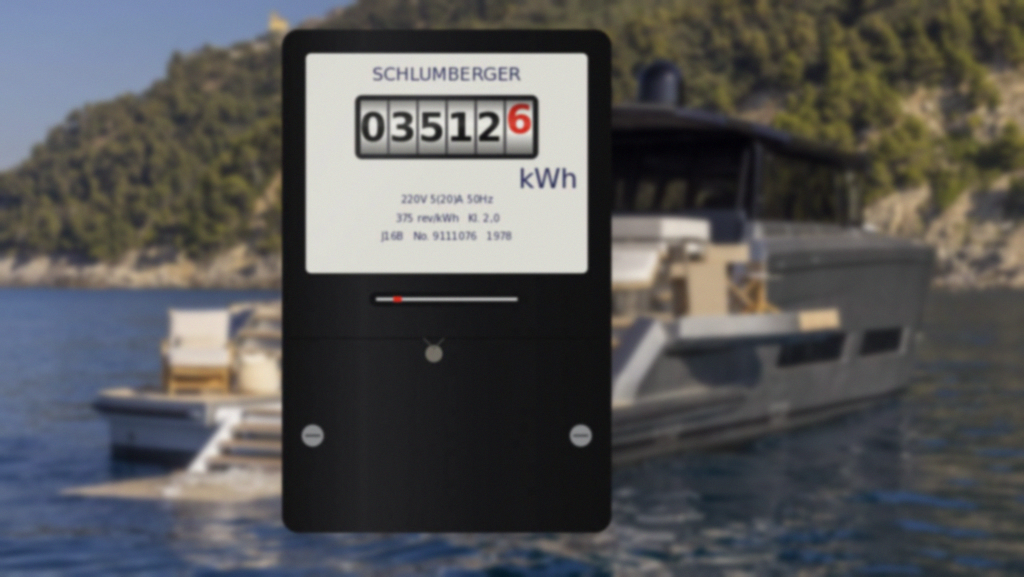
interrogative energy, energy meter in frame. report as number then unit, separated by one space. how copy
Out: 3512.6 kWh
